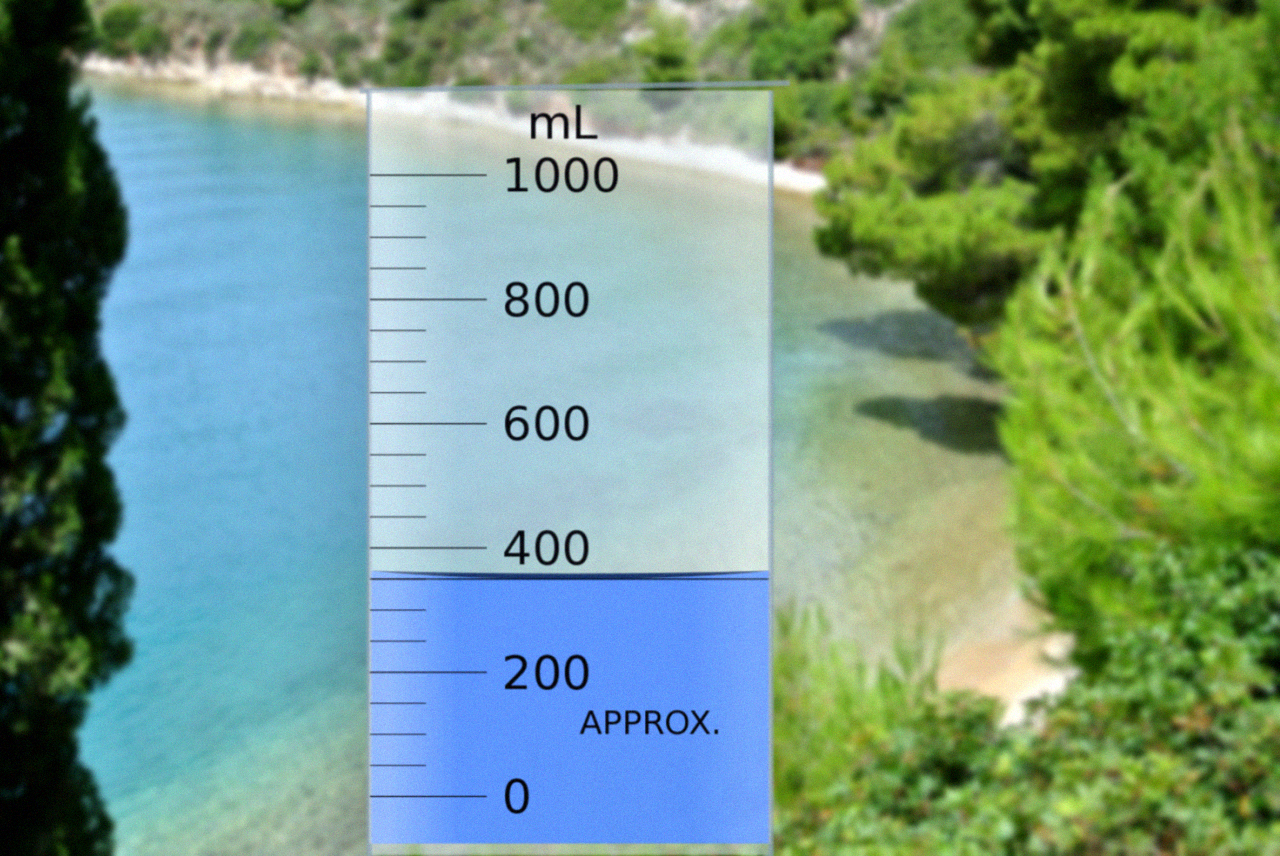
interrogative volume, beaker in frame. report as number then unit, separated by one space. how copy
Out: 350 mL
